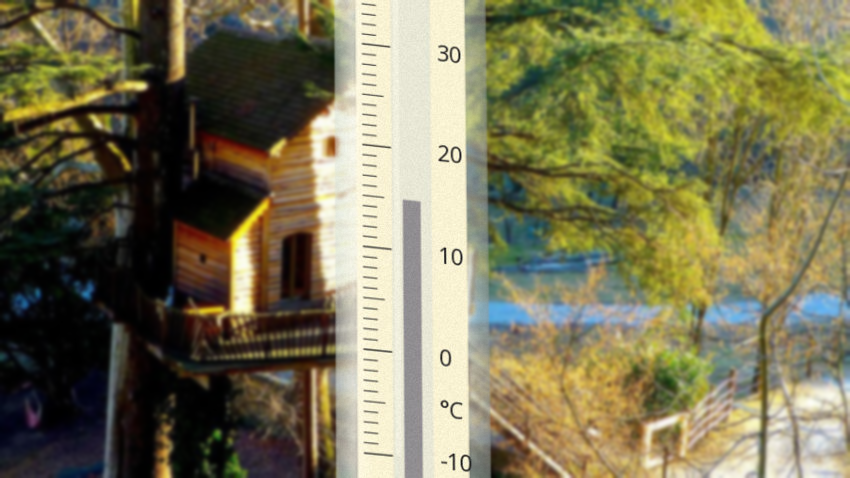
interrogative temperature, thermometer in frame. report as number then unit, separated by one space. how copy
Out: 15 °C
